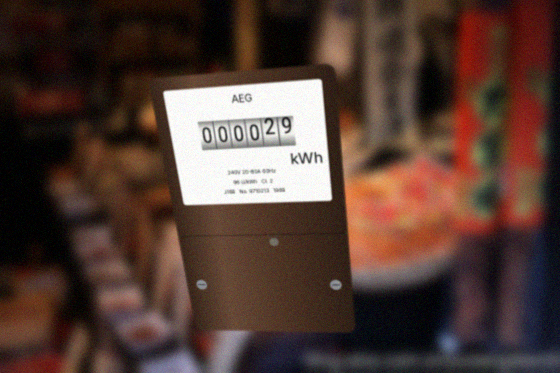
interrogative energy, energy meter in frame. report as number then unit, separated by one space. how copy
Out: 29 kWh
